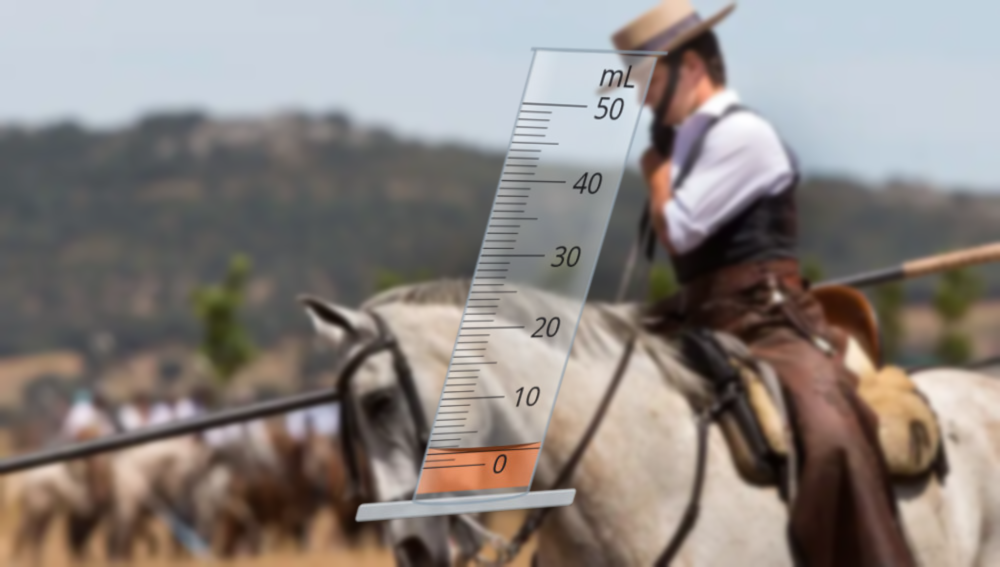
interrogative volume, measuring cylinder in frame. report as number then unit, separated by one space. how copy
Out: 2 mL
